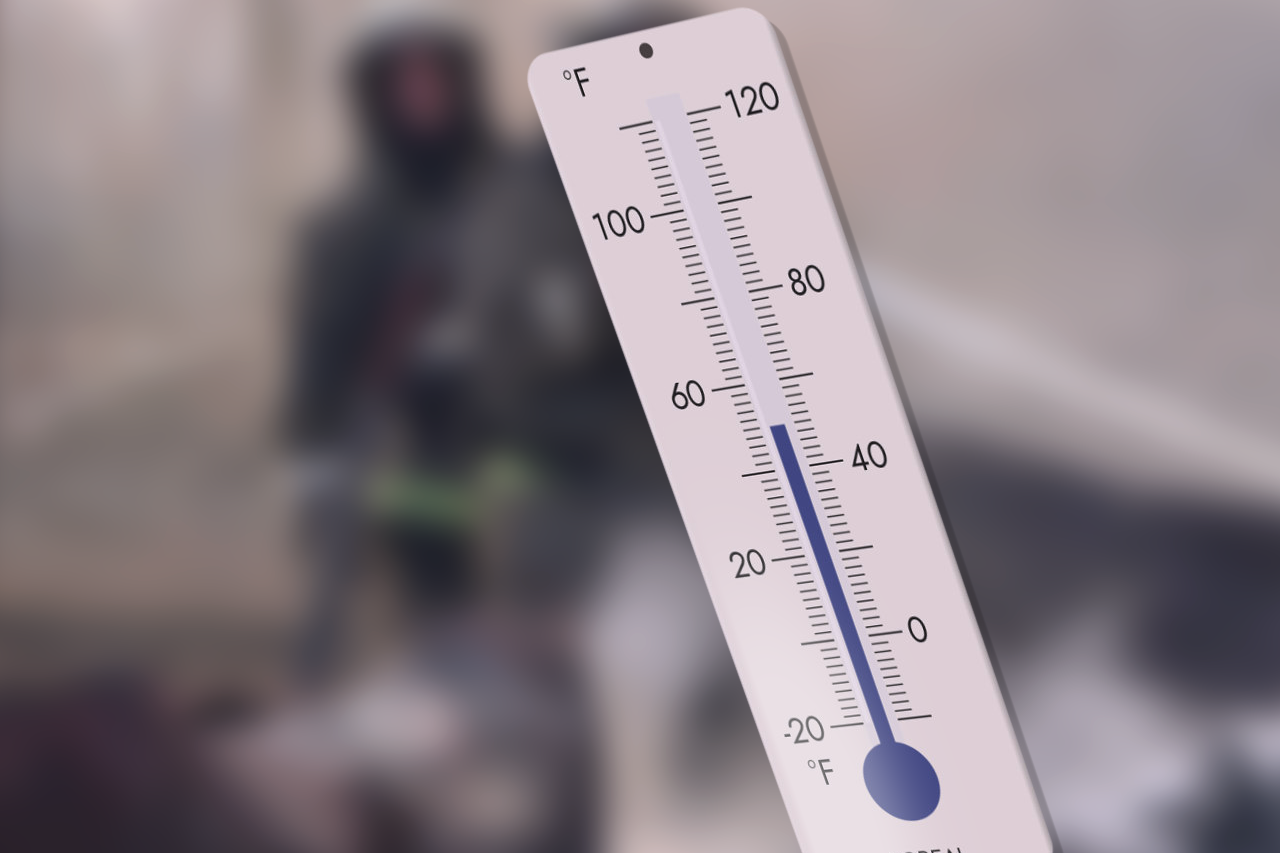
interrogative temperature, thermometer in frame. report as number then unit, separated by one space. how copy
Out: 50 °F
